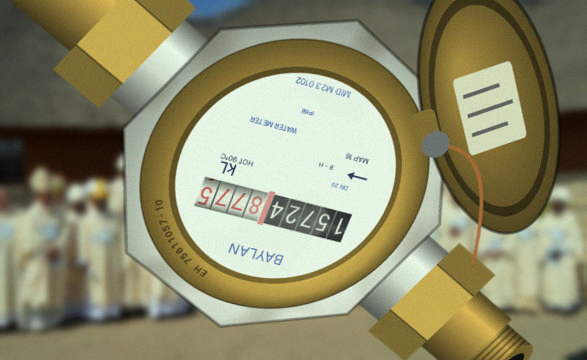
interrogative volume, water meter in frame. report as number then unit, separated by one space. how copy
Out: 15724.8775 kL
